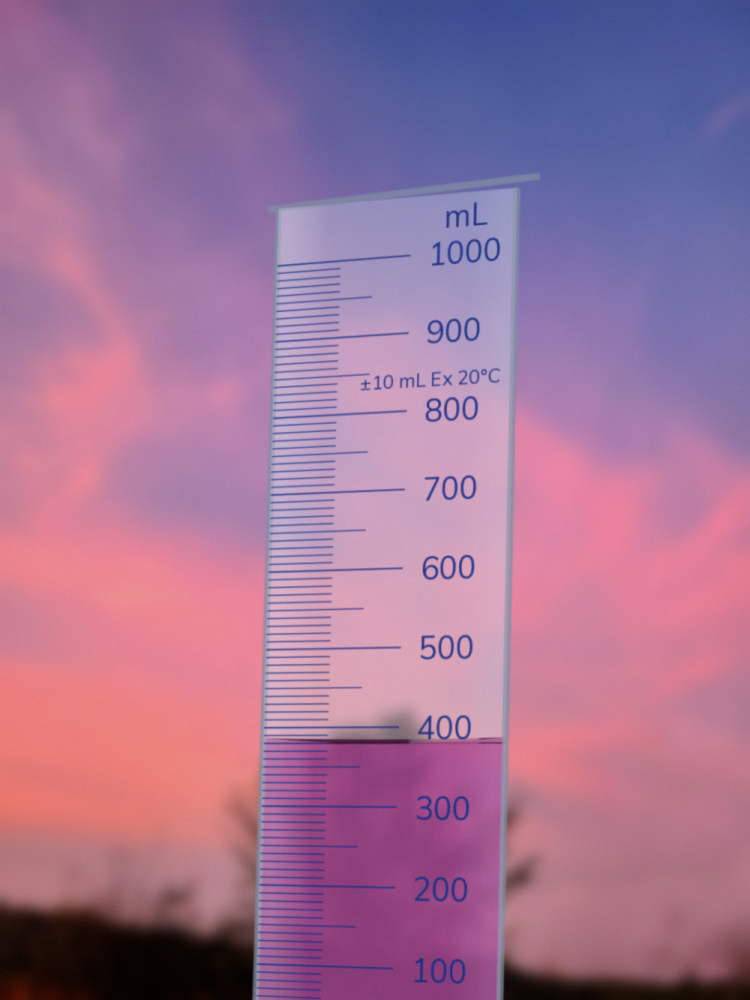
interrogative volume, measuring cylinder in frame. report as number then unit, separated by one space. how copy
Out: 380 mL
